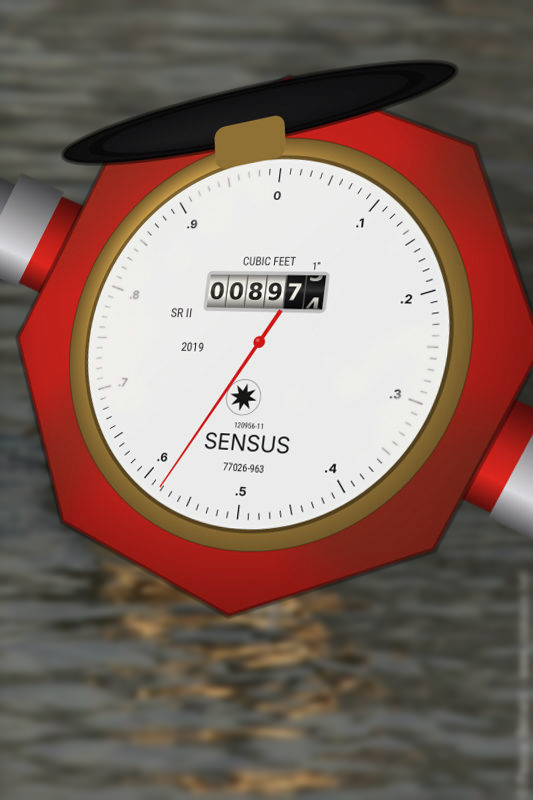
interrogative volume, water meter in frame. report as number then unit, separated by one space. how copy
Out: 8973.58 ft³
